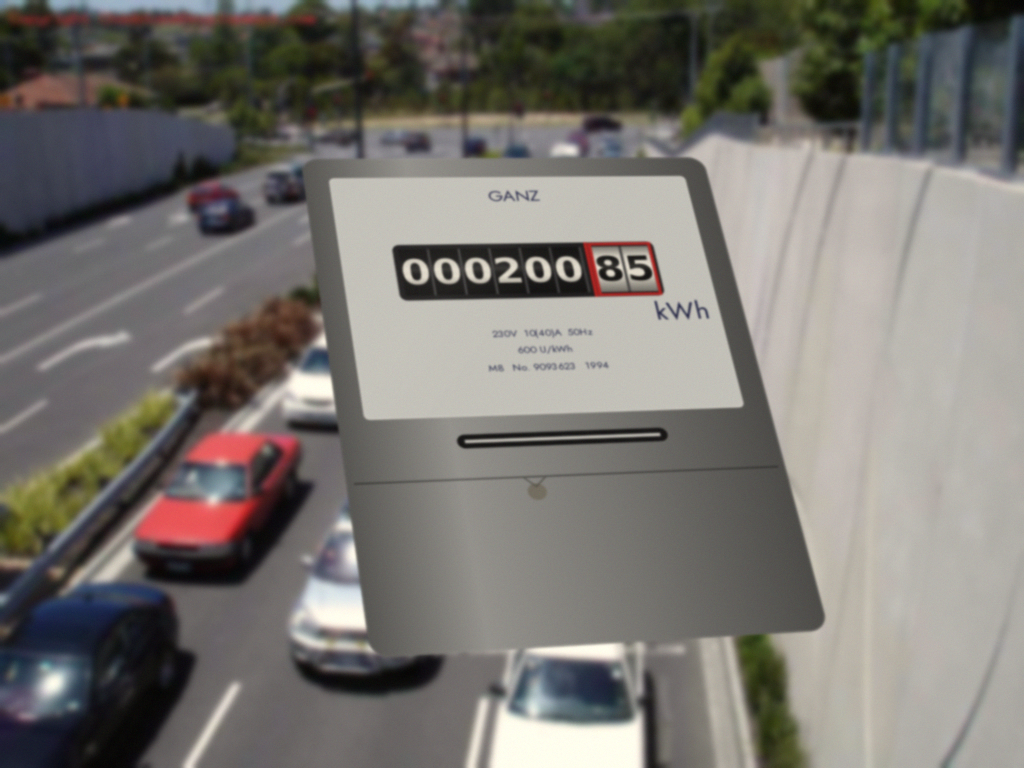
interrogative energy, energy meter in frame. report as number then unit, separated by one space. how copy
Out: 200.85 kWh
